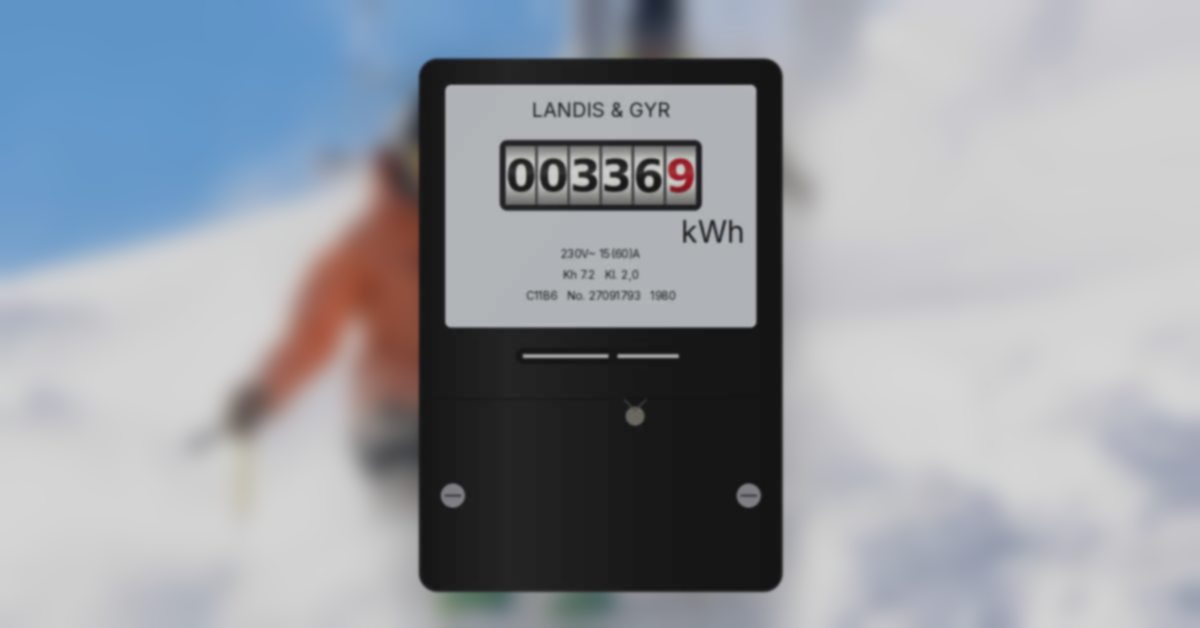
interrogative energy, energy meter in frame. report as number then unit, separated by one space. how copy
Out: 336.9 kWh
